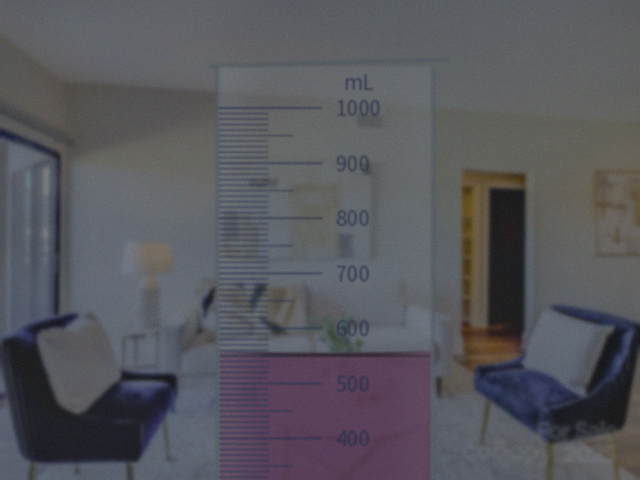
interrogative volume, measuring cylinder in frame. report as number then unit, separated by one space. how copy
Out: 550 mL
